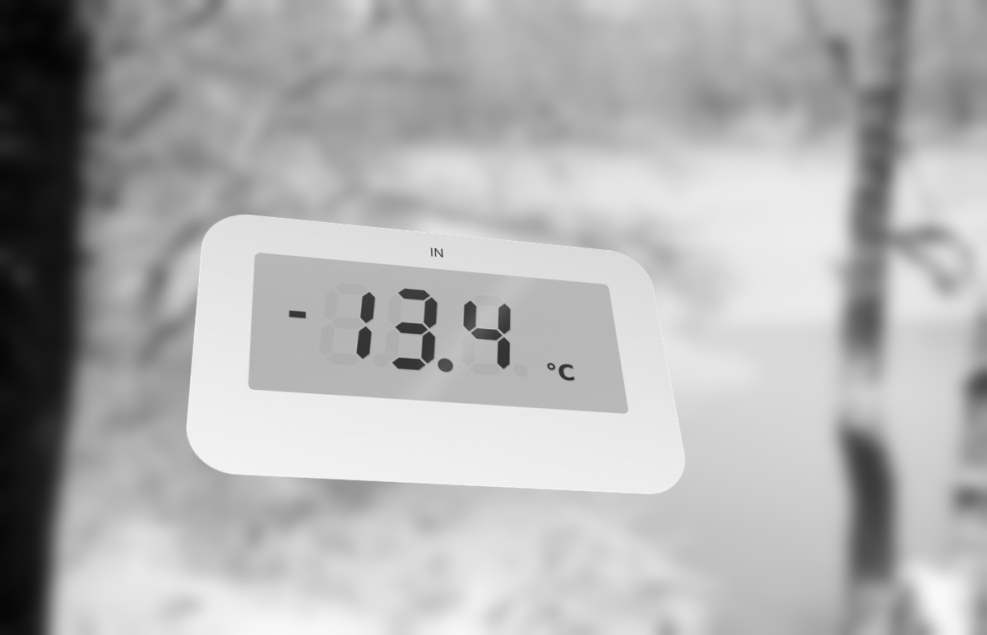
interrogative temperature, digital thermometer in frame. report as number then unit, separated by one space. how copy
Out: -13.4 °C
